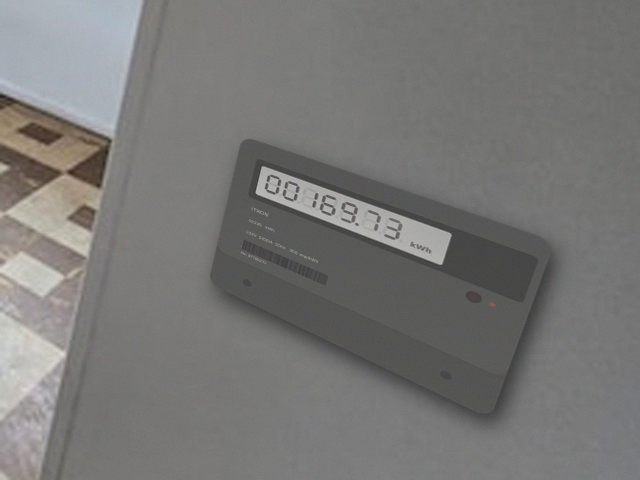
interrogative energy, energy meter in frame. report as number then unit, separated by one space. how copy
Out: 169.73 kWh
